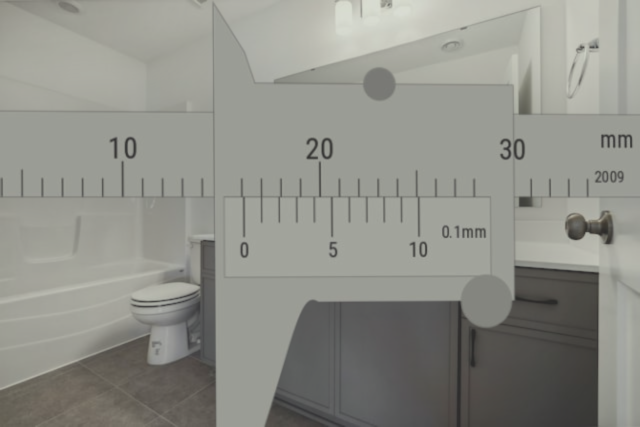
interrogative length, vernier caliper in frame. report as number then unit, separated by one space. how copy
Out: 16.1 mm
